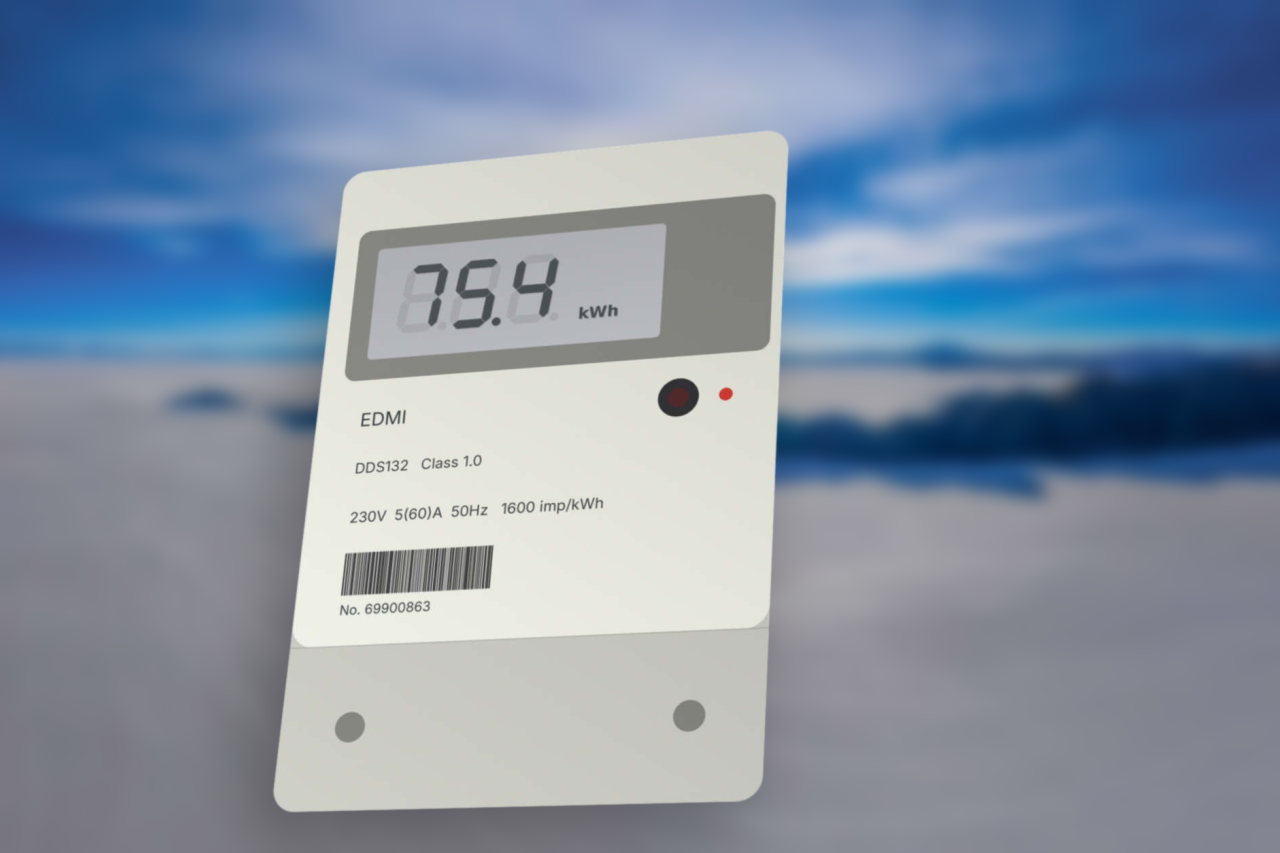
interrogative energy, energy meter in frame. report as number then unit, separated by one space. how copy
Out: 75.4 kWh
